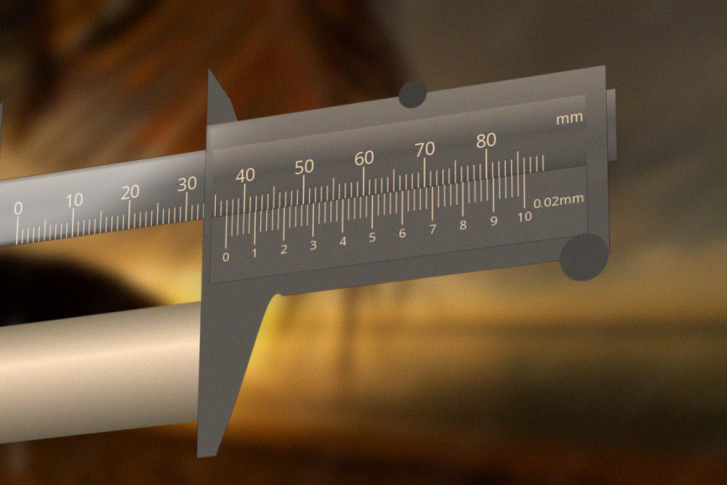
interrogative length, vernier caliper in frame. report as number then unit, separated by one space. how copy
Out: 37.0 mm
